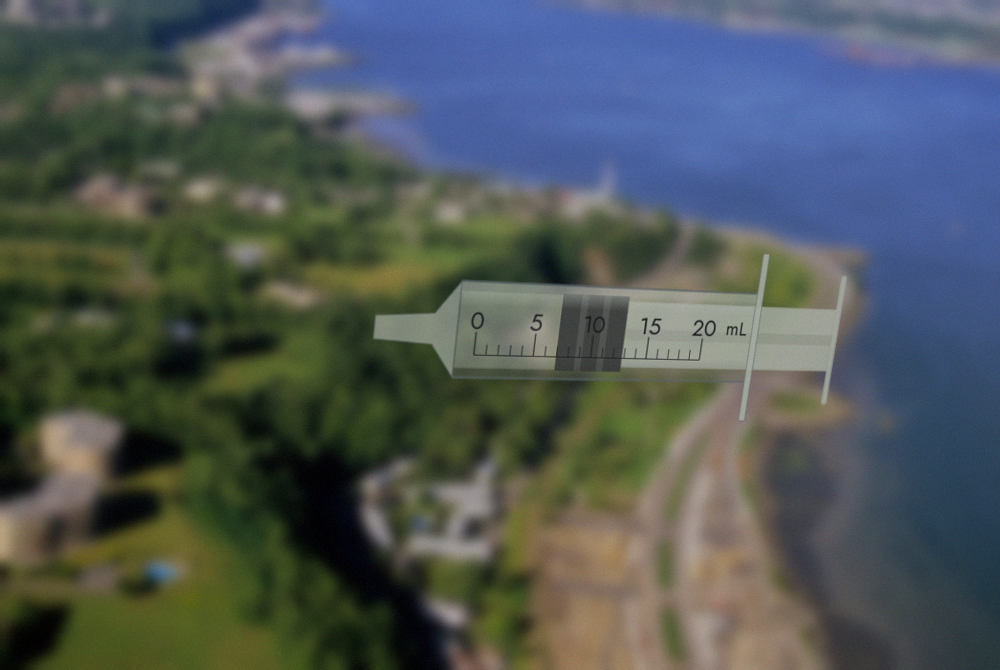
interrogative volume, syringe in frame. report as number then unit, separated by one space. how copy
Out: 7 mL
